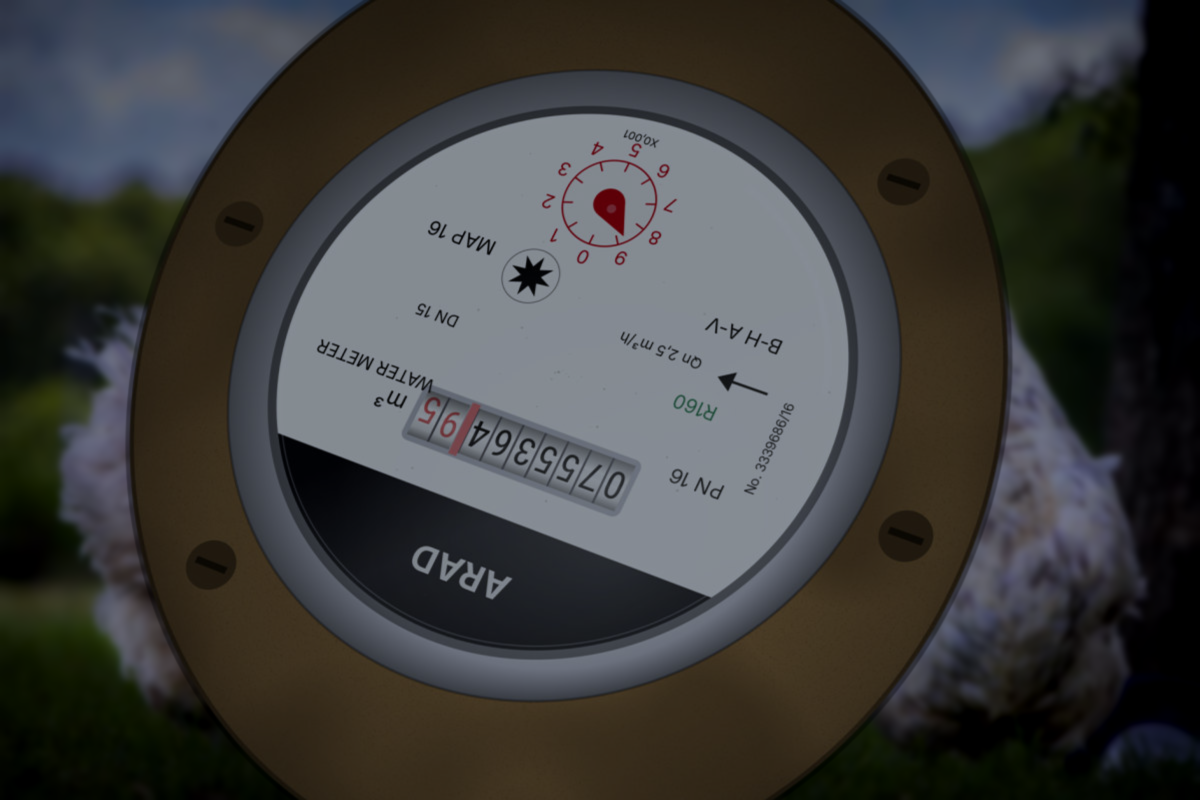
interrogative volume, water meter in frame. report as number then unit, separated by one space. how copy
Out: 755364.948 m³
